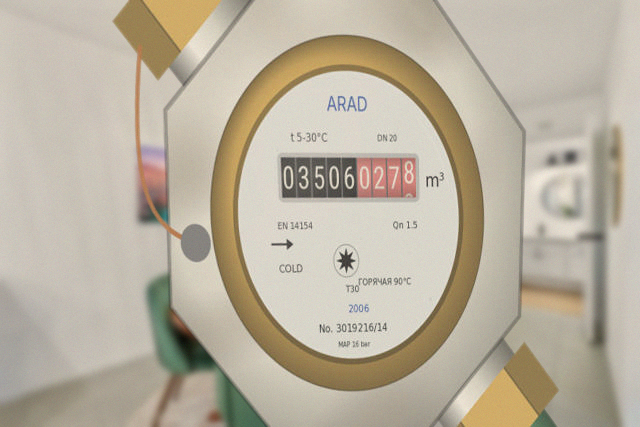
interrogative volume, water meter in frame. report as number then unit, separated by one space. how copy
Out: 3506.0278 m³
